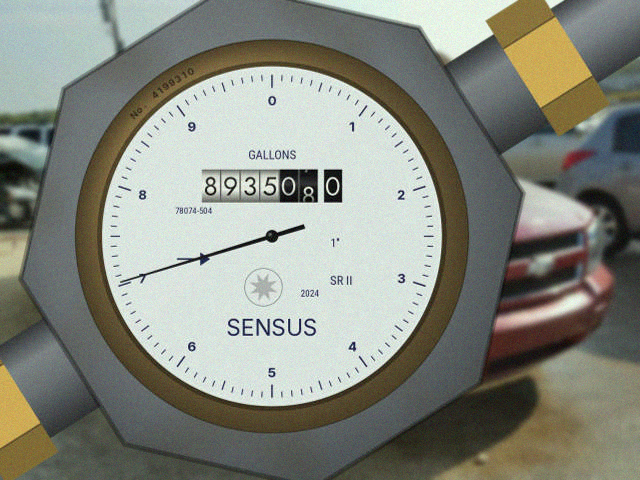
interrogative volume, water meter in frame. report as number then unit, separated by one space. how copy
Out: 8935077.0 gal
